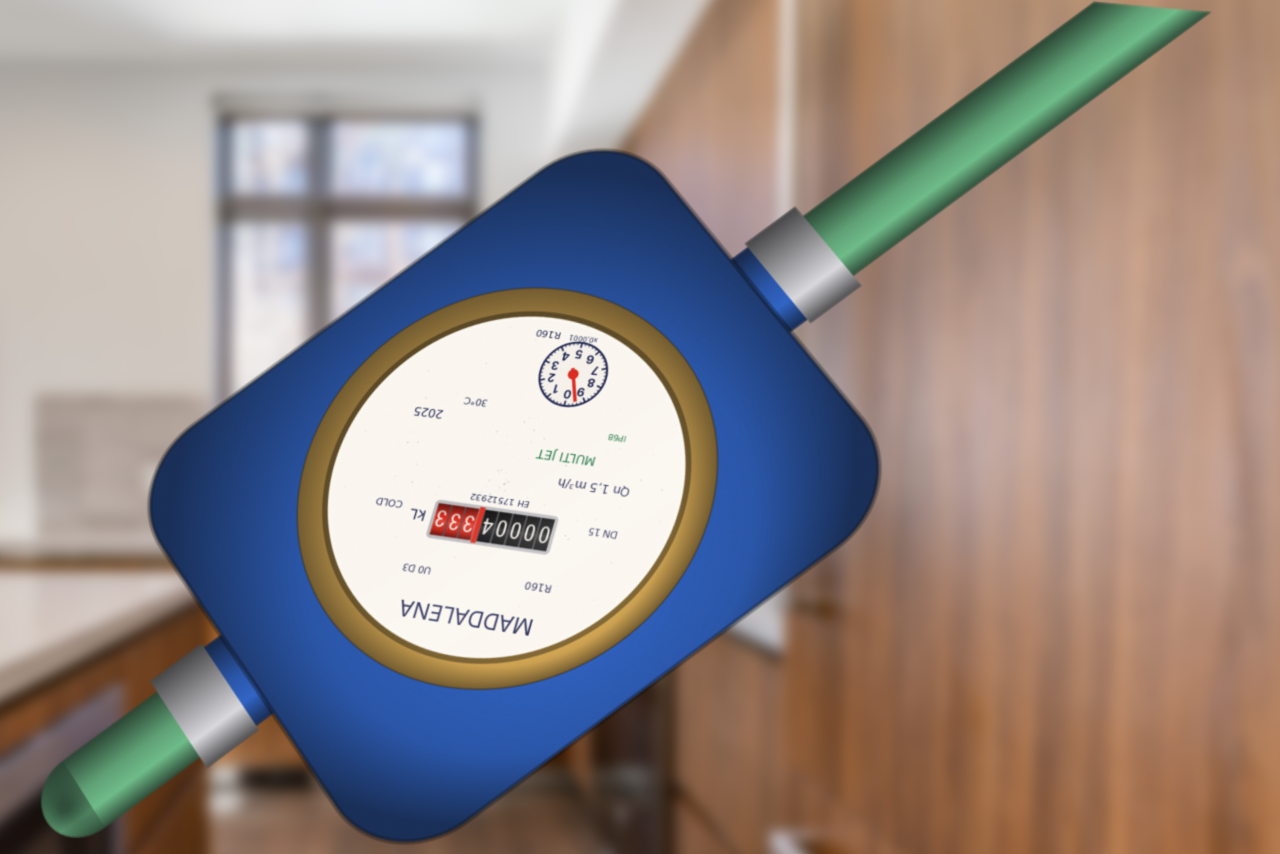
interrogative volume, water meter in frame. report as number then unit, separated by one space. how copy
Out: 4.3329 kL
